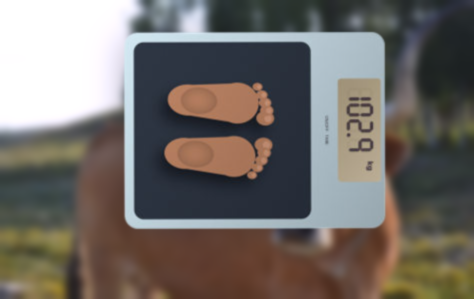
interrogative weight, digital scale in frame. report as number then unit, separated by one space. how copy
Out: 102.9 kg
